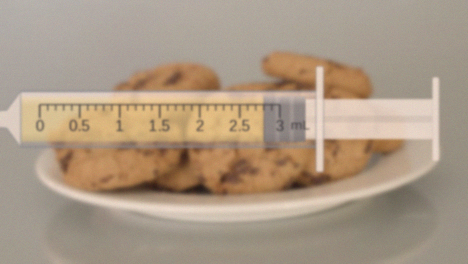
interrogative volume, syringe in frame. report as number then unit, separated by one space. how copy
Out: 2.8 mL
